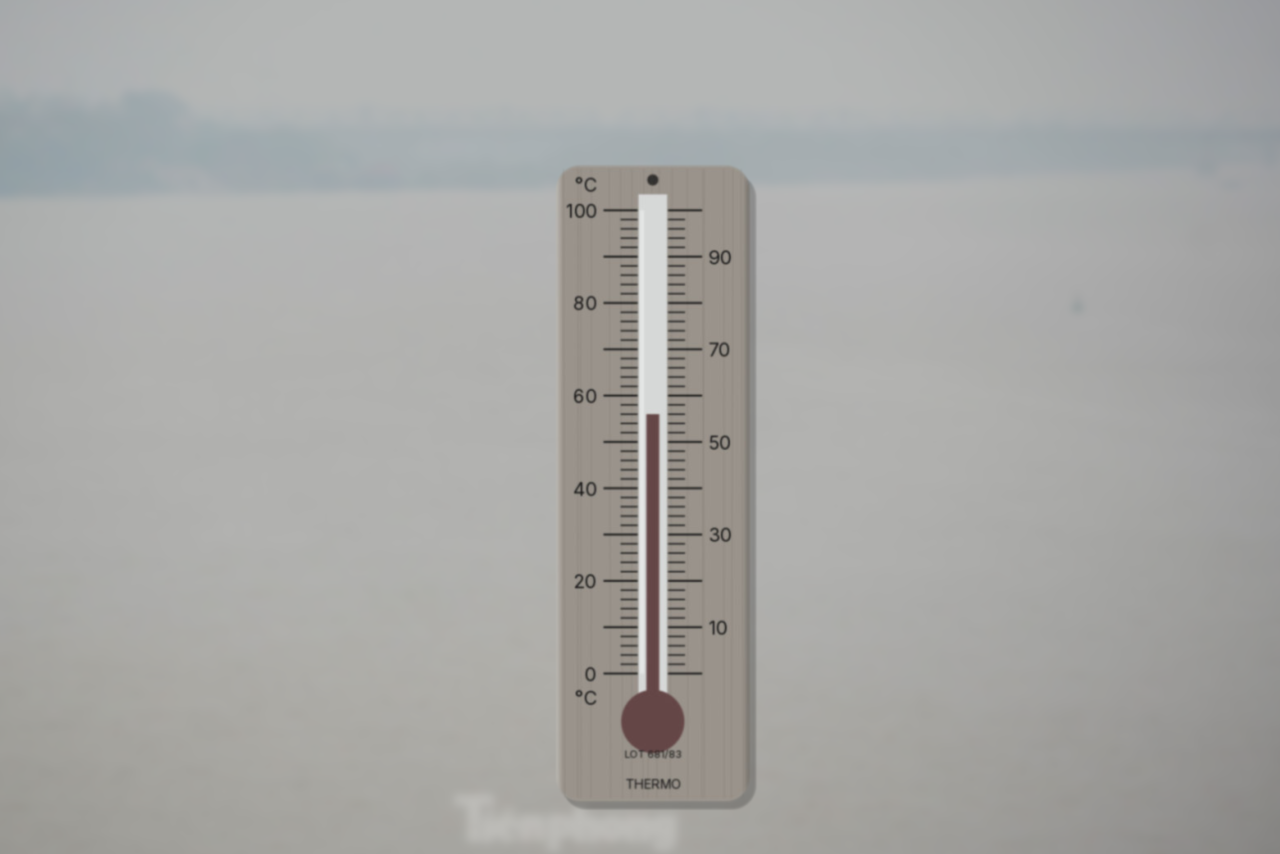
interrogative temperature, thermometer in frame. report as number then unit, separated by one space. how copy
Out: 56 °C
